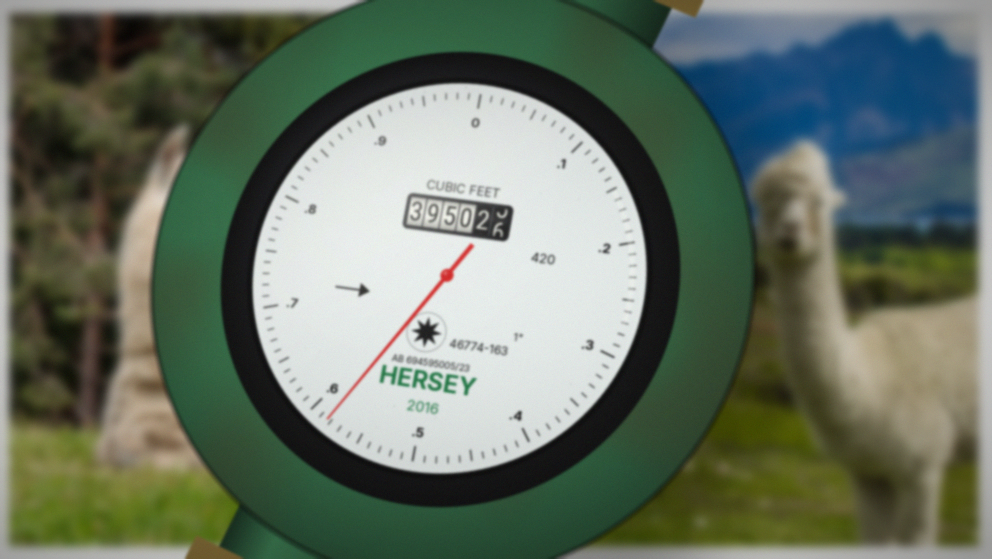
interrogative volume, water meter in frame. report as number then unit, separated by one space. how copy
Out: 395025.58 ft³
